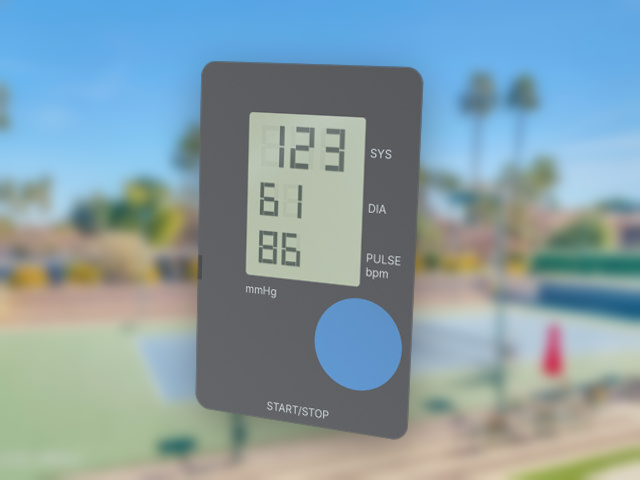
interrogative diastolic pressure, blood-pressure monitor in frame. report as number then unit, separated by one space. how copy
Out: 61 mmHg
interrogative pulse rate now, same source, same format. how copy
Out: 86 bpm
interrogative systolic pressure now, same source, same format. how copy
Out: 123 mmHg
